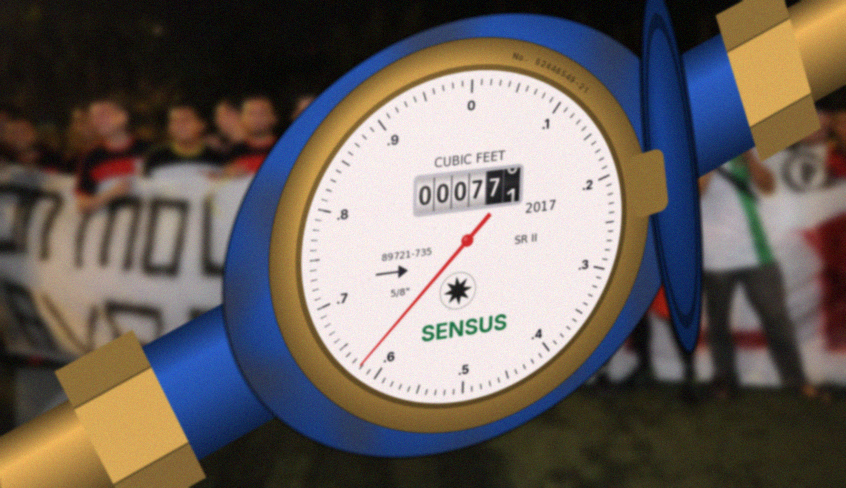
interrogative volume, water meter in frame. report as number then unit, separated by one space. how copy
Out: 770.62 ft³
